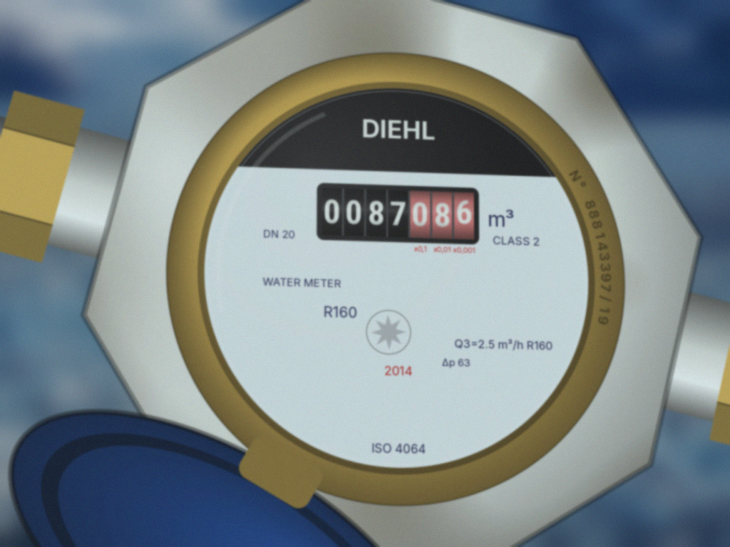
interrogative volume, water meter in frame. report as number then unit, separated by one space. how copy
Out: 87.086 m³
